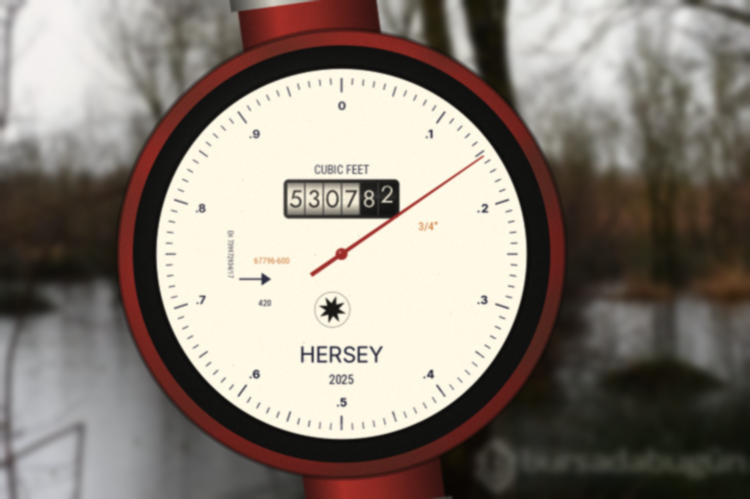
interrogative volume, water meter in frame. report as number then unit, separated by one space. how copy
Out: 530782.15 ft³
